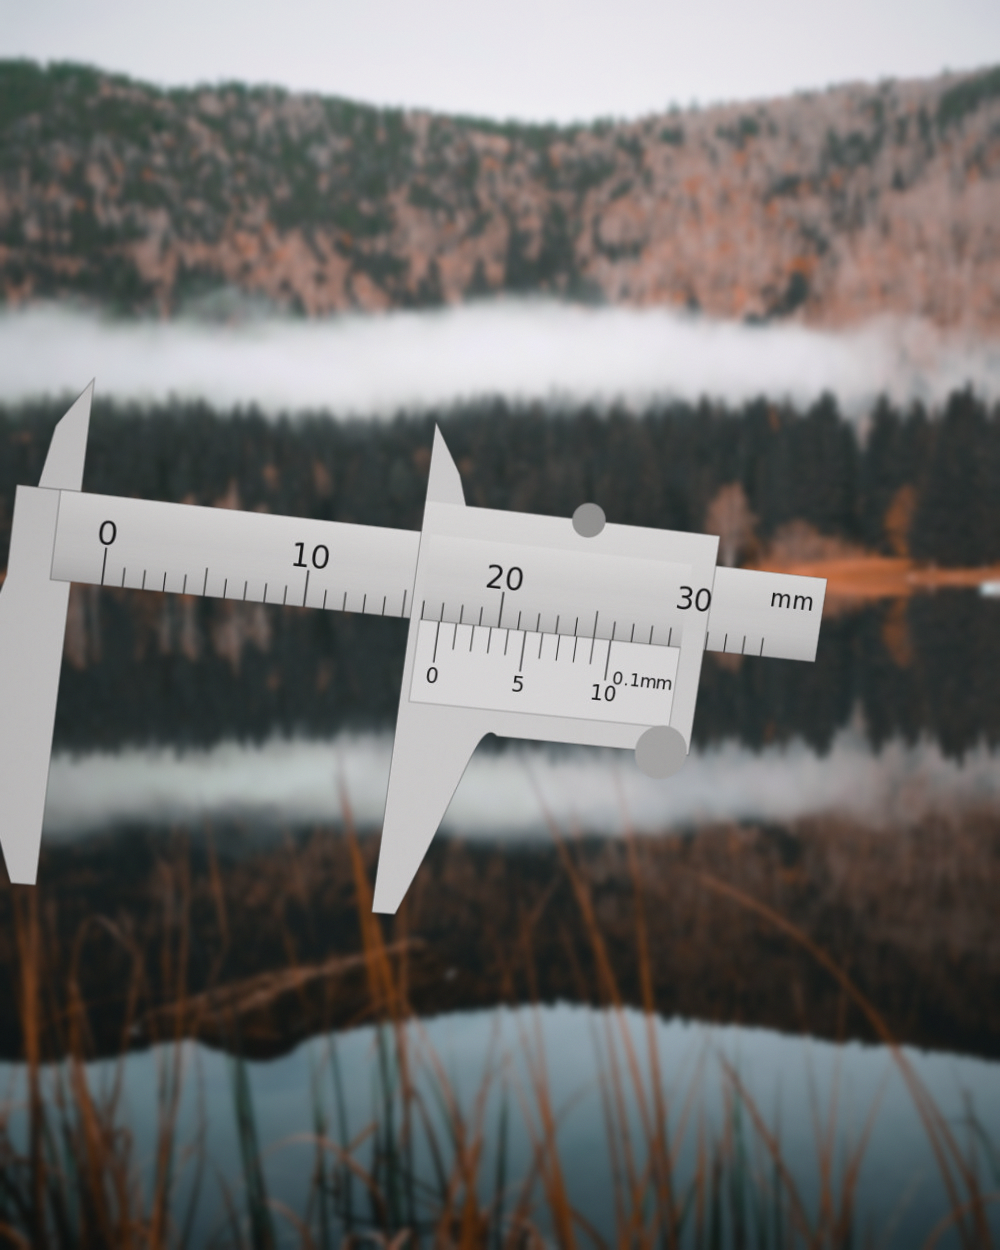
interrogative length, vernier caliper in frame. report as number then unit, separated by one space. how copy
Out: 16.9 mm
